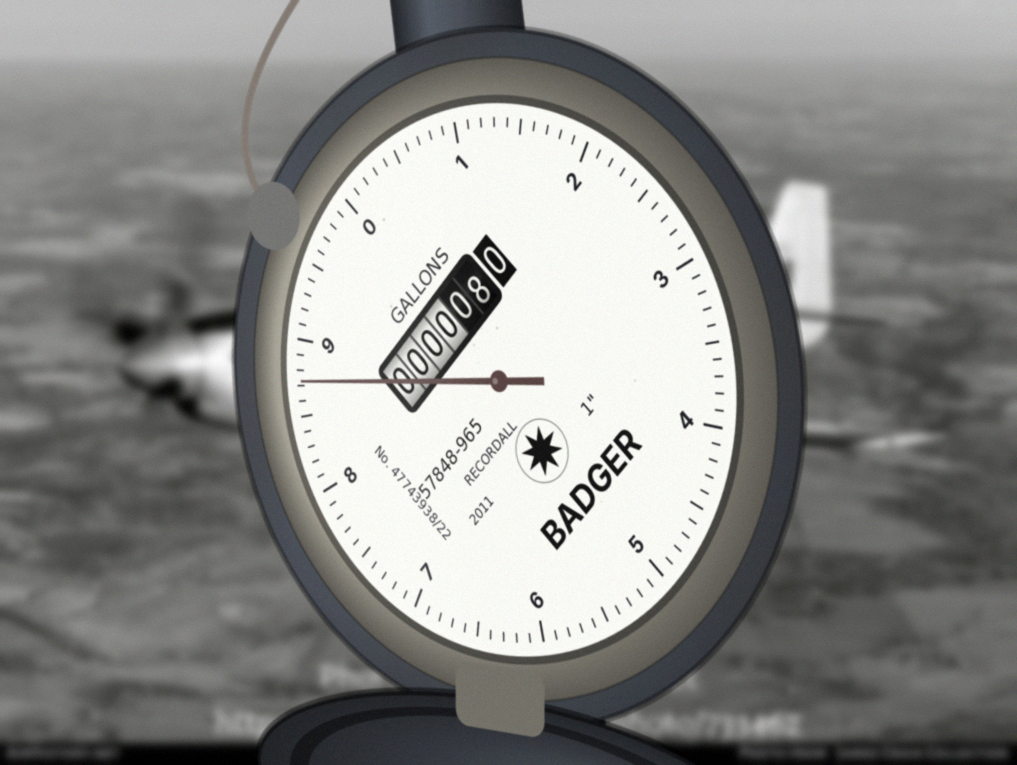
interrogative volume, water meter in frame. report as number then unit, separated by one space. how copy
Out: 78.7 gal
